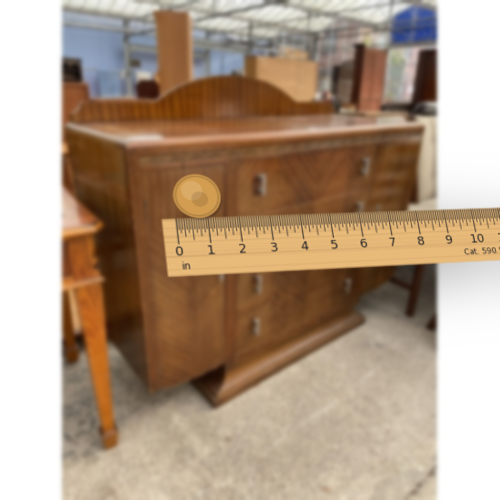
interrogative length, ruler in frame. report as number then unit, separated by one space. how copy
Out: 1.5 in
